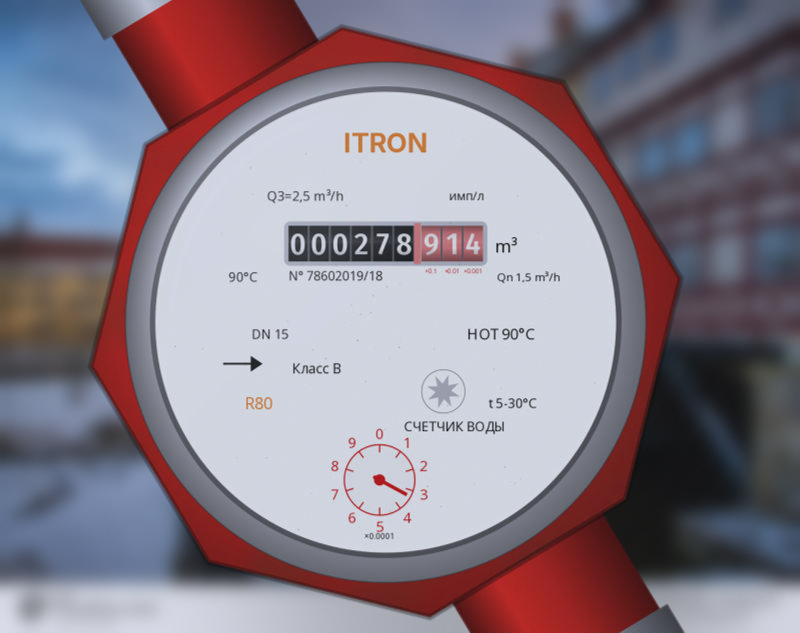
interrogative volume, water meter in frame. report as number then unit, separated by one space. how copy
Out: 278.9143 m³
